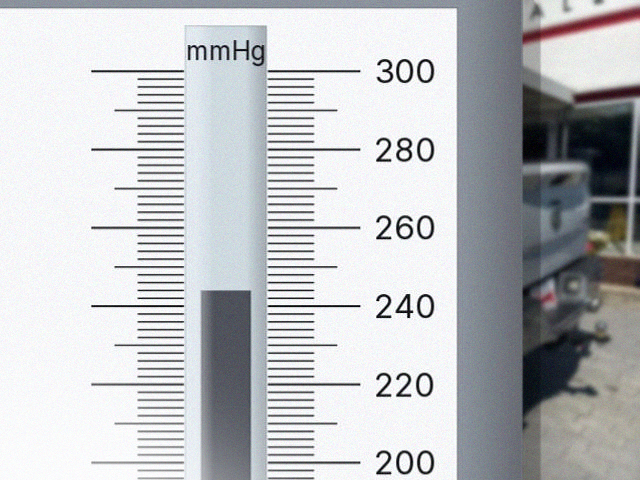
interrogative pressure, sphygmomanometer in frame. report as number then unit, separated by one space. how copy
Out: 244 mmHg
